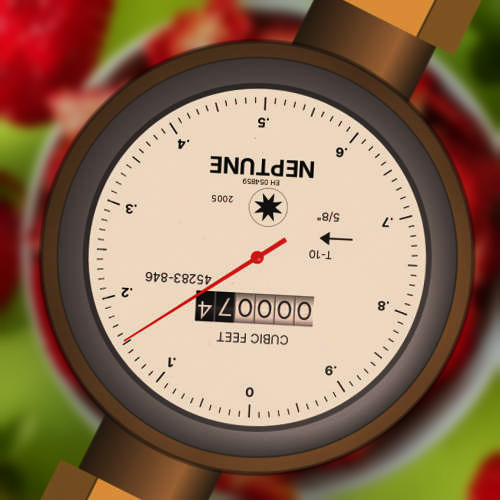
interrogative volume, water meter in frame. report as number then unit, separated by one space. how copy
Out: 74.15 ft³
